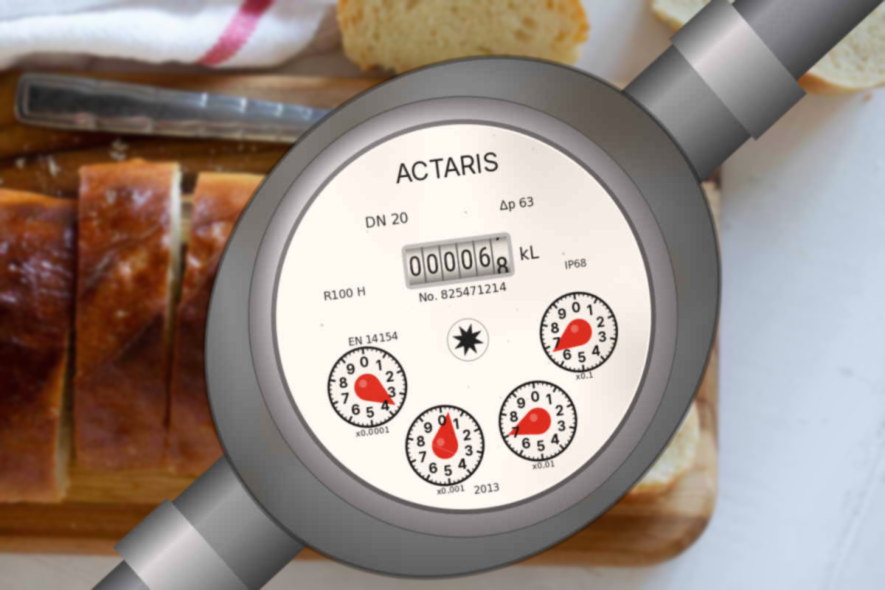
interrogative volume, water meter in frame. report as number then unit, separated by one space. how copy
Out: 67.6703 kL
